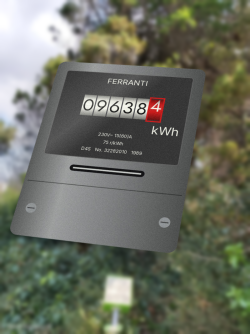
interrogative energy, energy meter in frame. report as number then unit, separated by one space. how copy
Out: 9638.4 kWh
